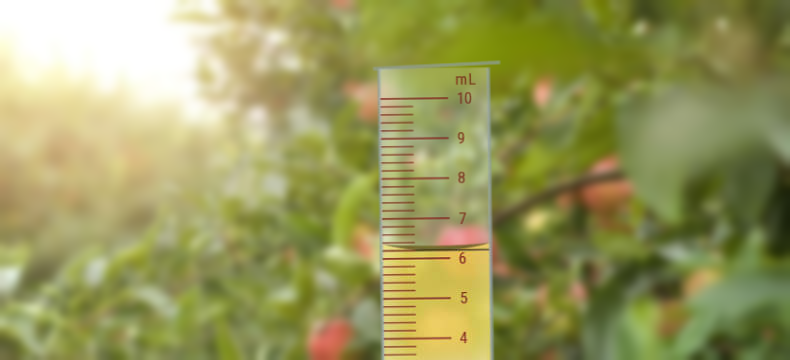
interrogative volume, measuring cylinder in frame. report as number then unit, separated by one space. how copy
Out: 6.2 mL
